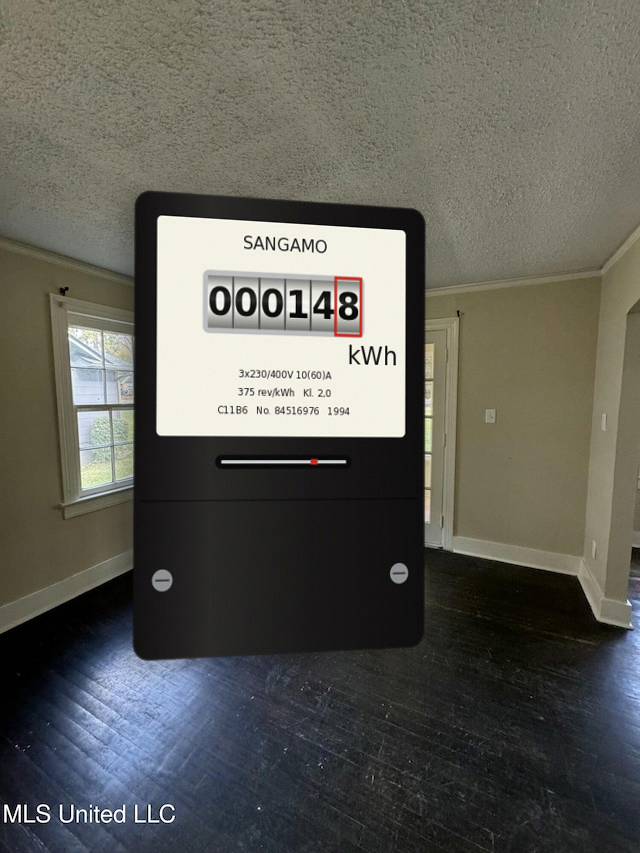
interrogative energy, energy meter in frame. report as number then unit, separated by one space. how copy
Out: 14.8 kWh
